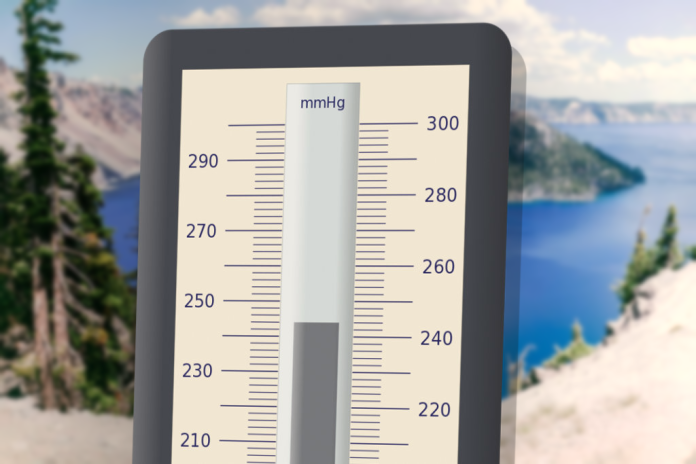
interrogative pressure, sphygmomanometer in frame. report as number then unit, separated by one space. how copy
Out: 244 mmHg
